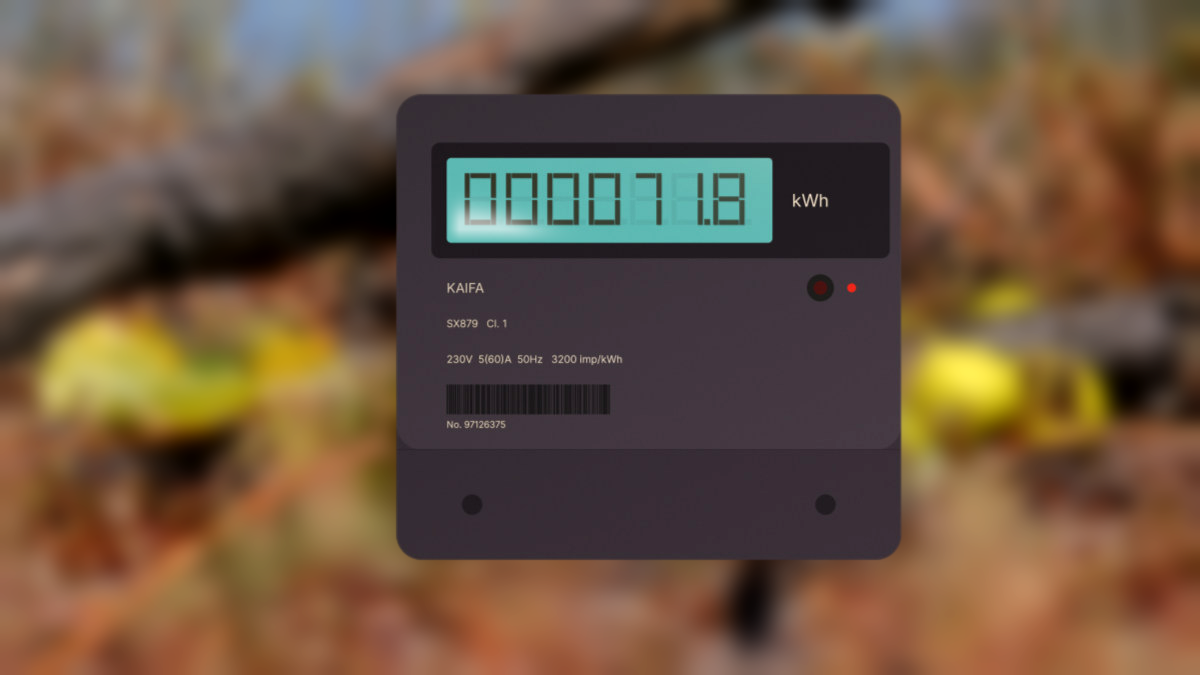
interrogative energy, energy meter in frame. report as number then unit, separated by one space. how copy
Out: 71.8 kWh
